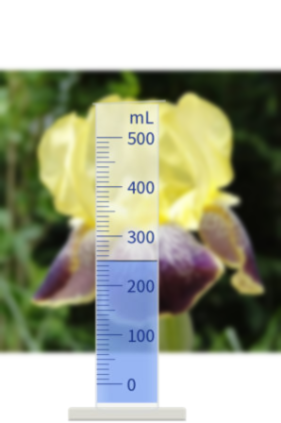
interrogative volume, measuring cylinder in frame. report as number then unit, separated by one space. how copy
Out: 250 mL
